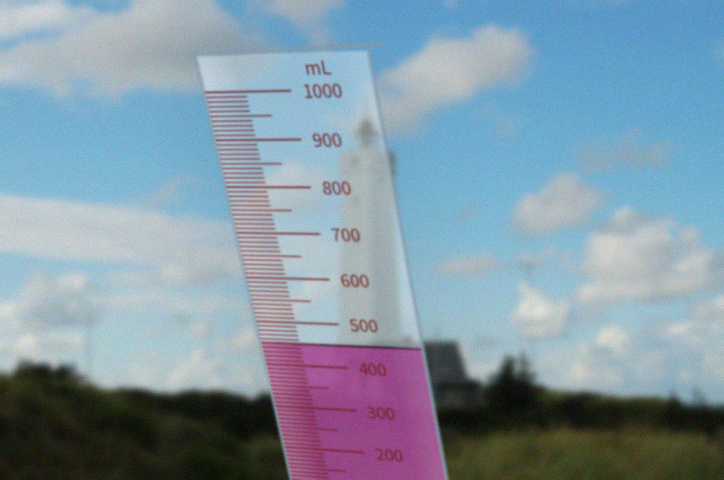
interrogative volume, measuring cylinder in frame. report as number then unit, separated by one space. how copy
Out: 450 mL
